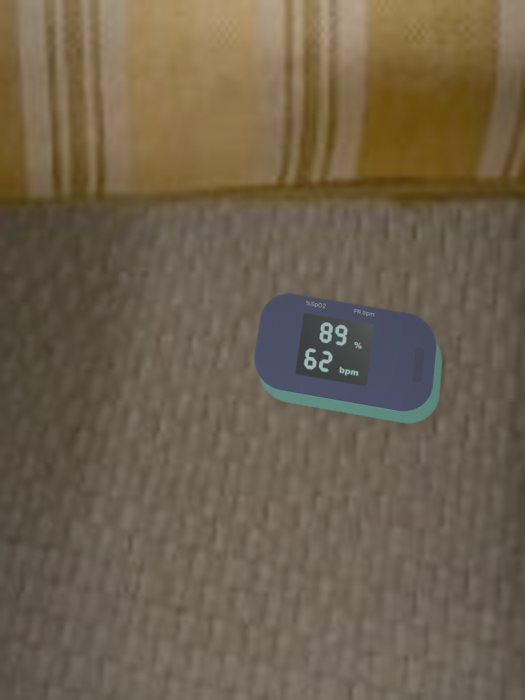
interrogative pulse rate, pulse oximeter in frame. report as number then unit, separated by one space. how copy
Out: 62 bpm
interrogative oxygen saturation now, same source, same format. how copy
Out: 89 %
